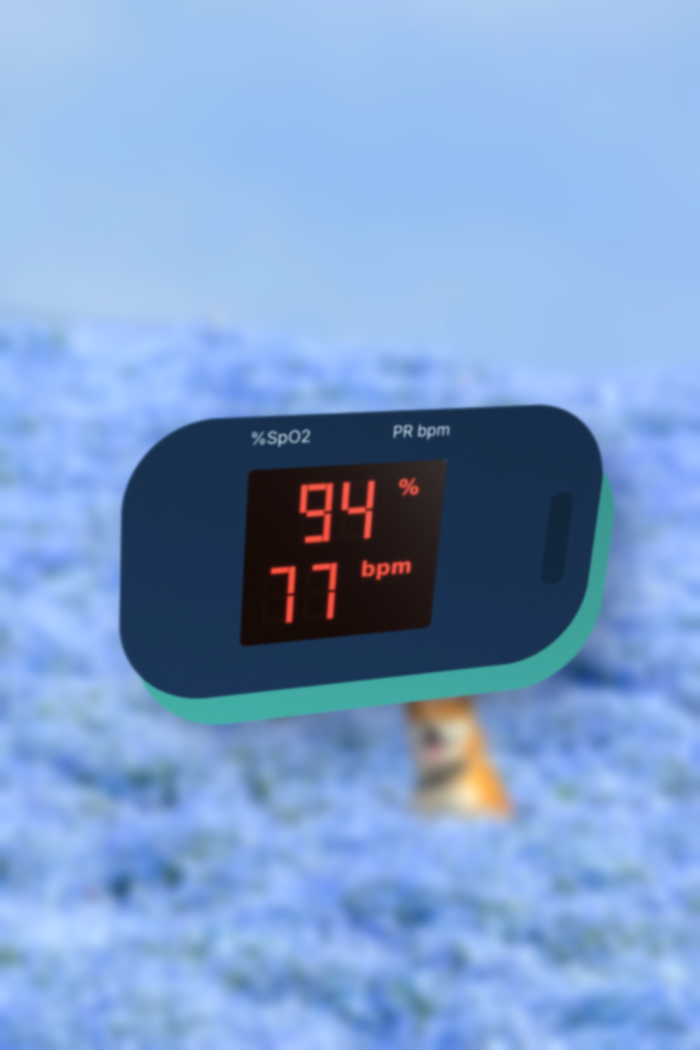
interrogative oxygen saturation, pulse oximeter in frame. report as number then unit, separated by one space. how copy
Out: 94 %
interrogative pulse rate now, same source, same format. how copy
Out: 77 bpm
